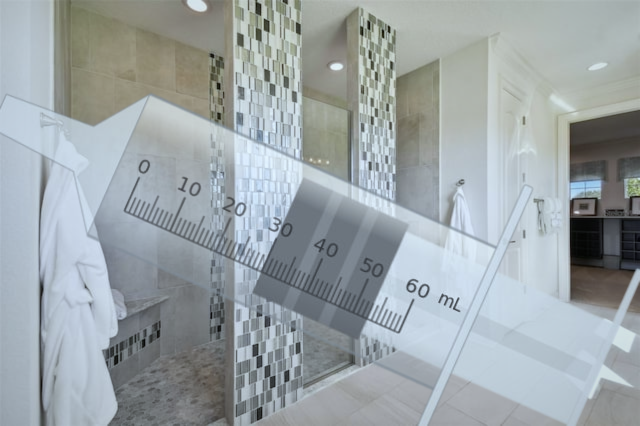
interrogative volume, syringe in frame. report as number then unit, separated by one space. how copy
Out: 30 mL
